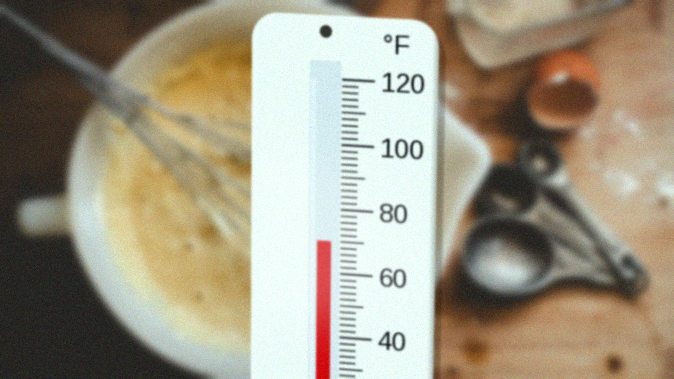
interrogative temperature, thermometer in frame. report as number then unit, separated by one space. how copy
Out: 70 °F
